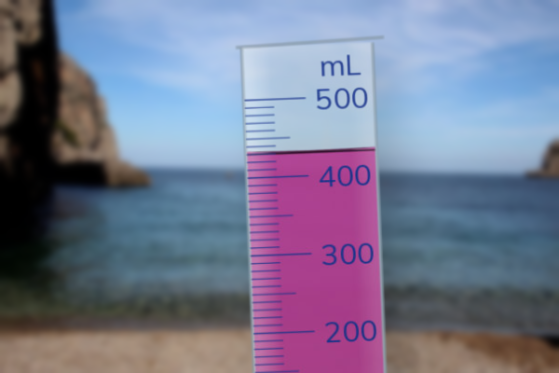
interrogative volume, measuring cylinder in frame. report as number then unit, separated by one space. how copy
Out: 430 mL
